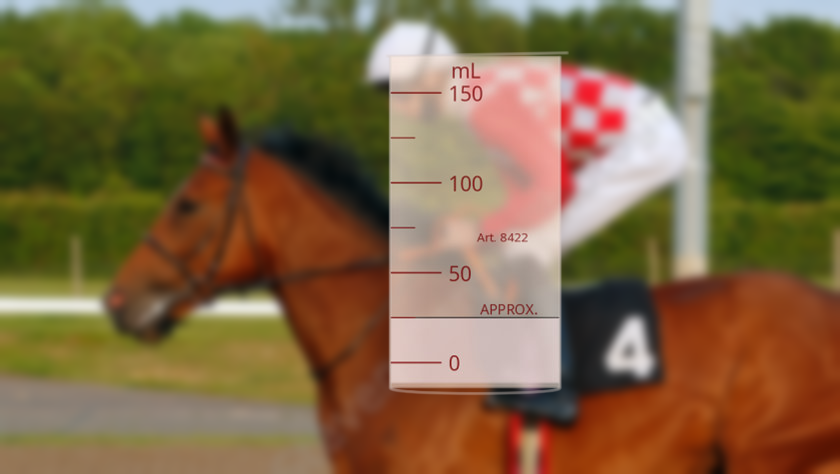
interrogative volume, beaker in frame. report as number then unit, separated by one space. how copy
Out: 25 mL
